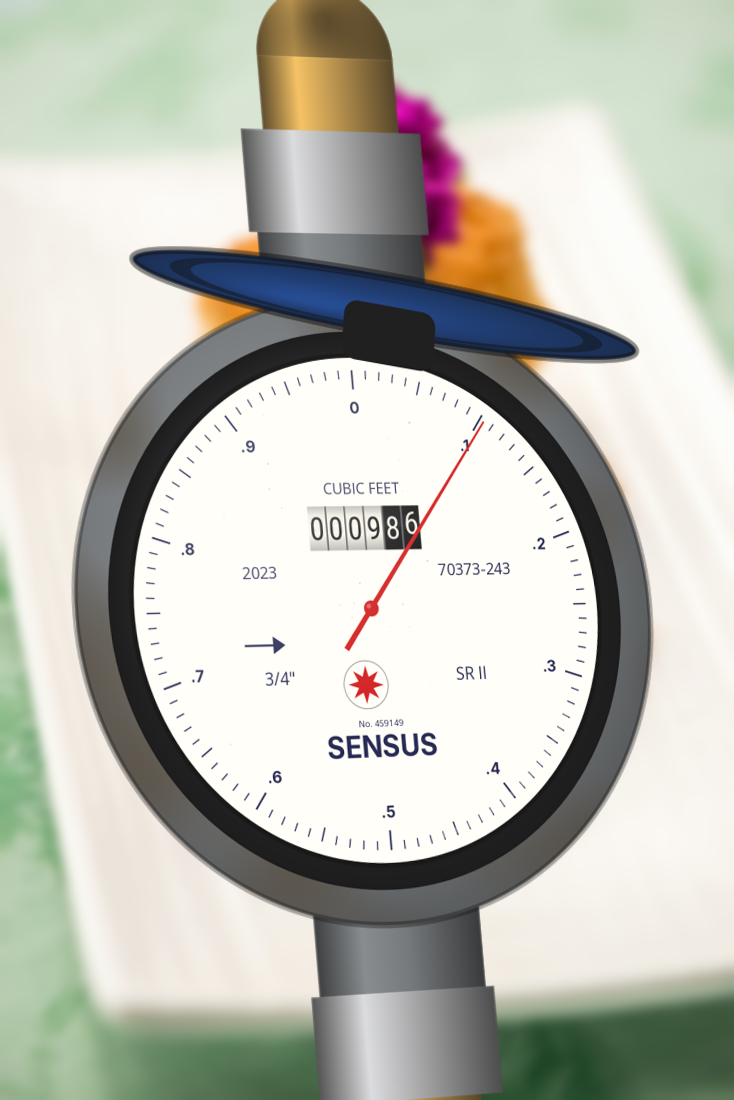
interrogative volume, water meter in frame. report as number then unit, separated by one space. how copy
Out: 986.10 ft³
